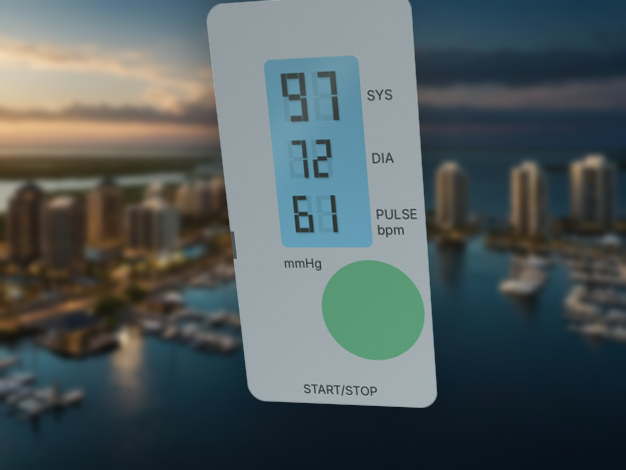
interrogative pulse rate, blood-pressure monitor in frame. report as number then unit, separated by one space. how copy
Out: 61 bpm
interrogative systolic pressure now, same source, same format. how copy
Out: 97 mmHg
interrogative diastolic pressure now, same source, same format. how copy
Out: 72 mmHg
